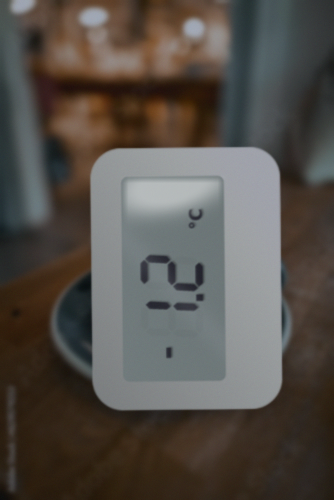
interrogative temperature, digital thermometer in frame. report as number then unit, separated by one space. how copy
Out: -1.2 °C
